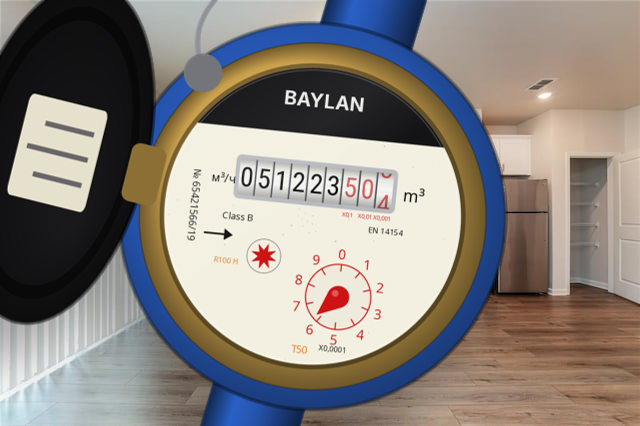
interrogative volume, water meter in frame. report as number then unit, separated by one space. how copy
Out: 51223.5036 m³
